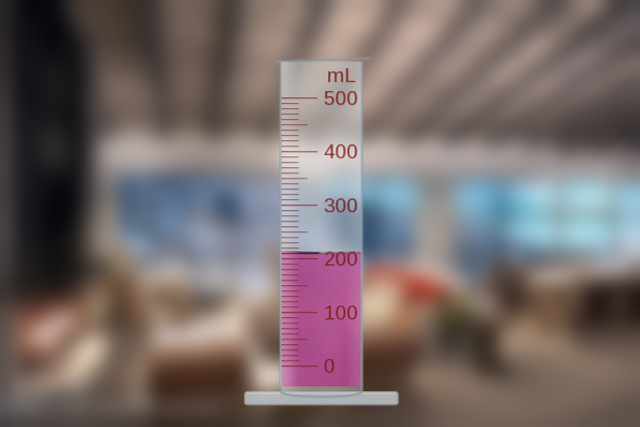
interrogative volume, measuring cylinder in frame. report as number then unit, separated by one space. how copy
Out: 210 mL
